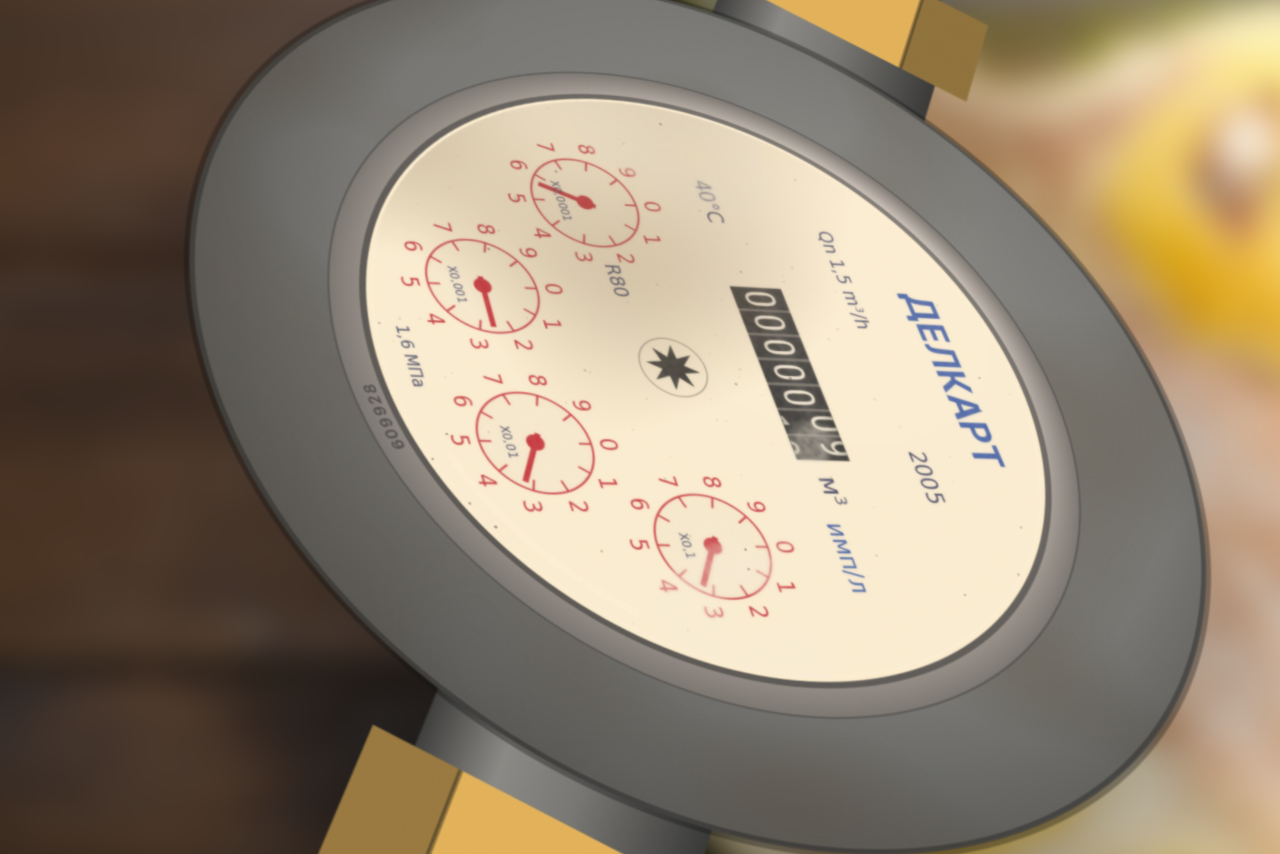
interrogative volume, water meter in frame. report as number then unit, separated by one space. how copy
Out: 9.3325 m³
